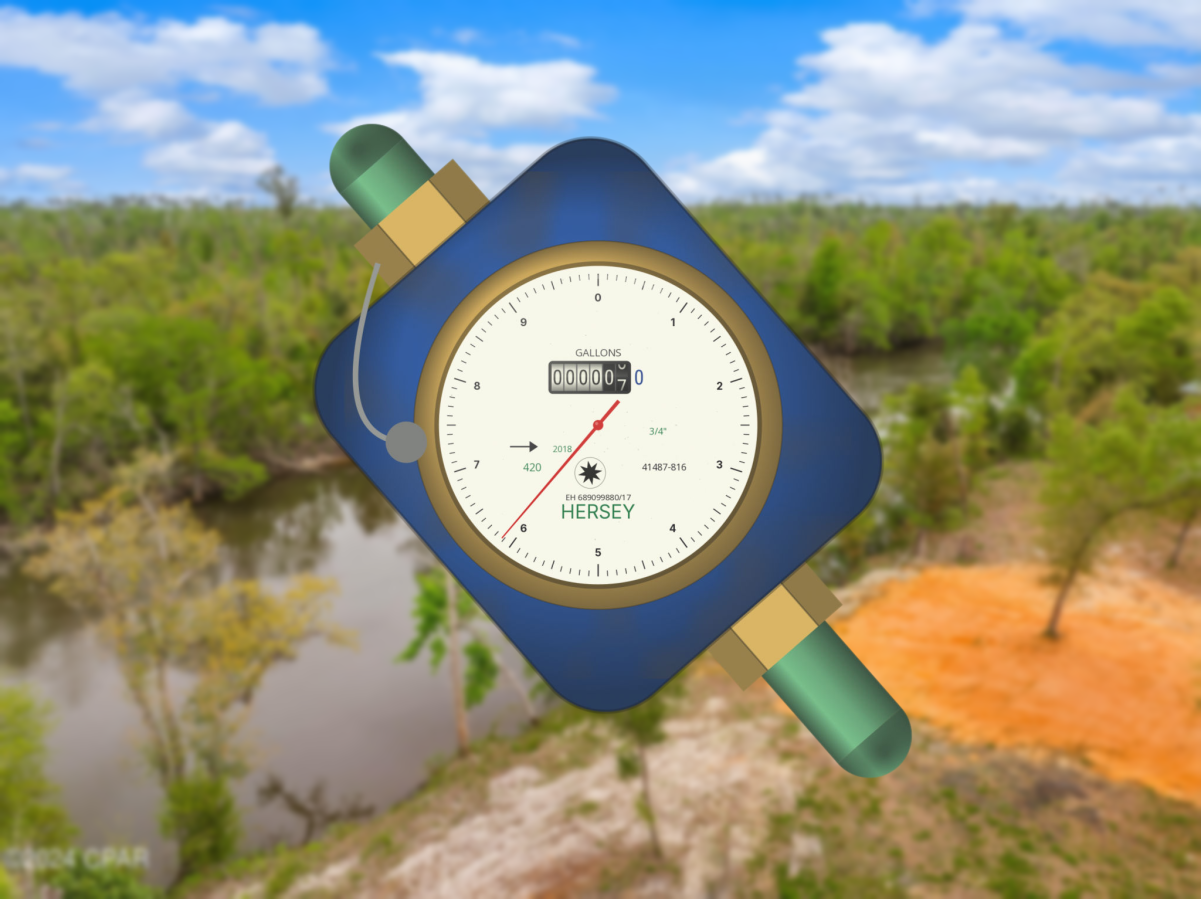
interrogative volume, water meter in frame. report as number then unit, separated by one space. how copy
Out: 66.1 gal
